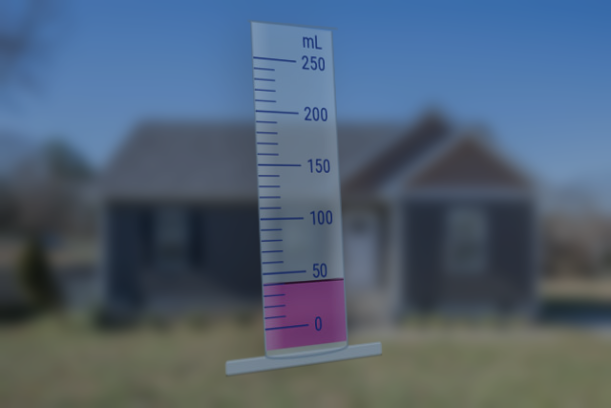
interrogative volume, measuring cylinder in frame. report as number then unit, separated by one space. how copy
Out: 40 mL
